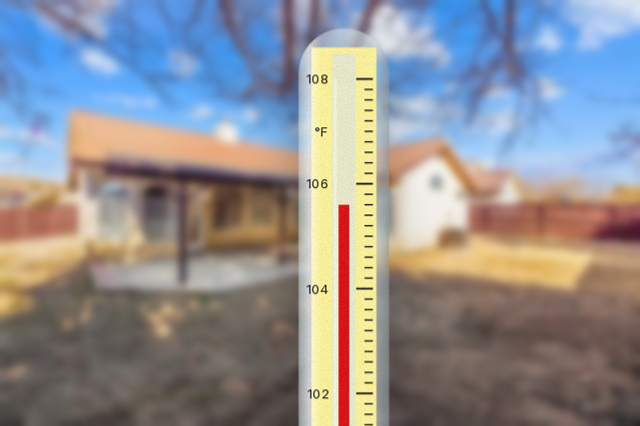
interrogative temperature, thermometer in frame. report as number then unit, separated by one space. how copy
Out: 105.6 °F
